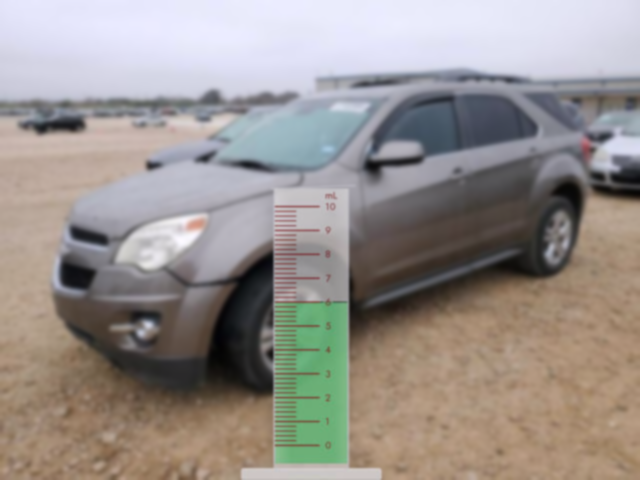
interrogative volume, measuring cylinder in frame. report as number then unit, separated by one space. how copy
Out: 6 mL
